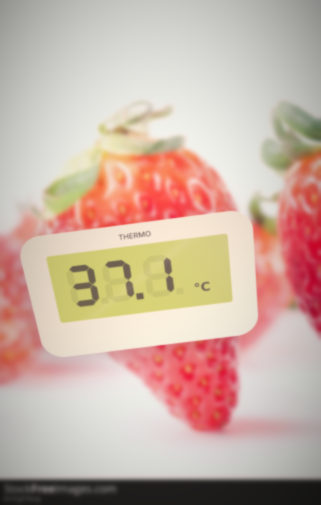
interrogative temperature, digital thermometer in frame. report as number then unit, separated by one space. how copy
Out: 37.1 °C
